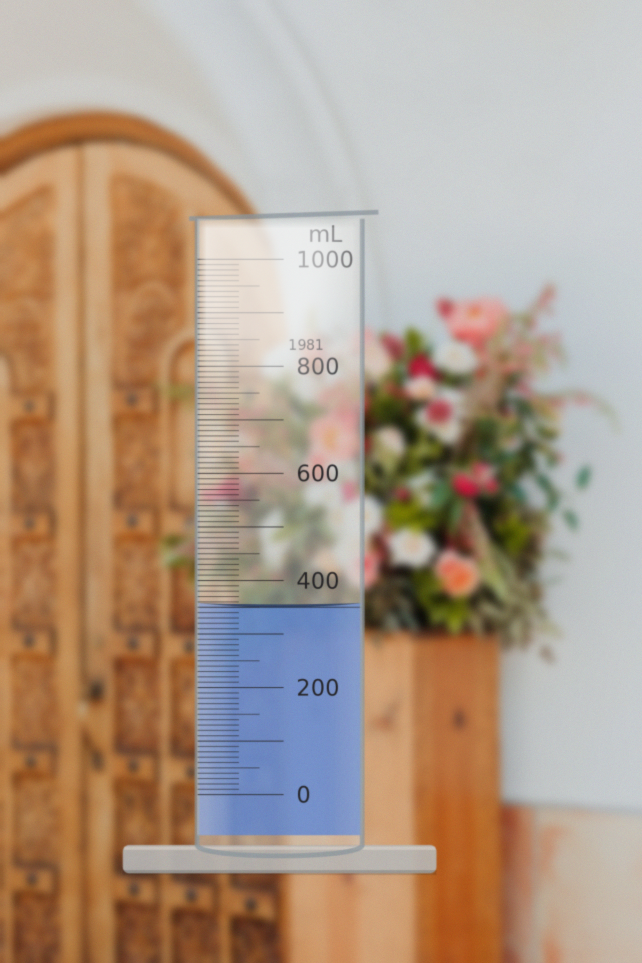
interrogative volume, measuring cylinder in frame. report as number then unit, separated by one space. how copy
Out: 350 mL
